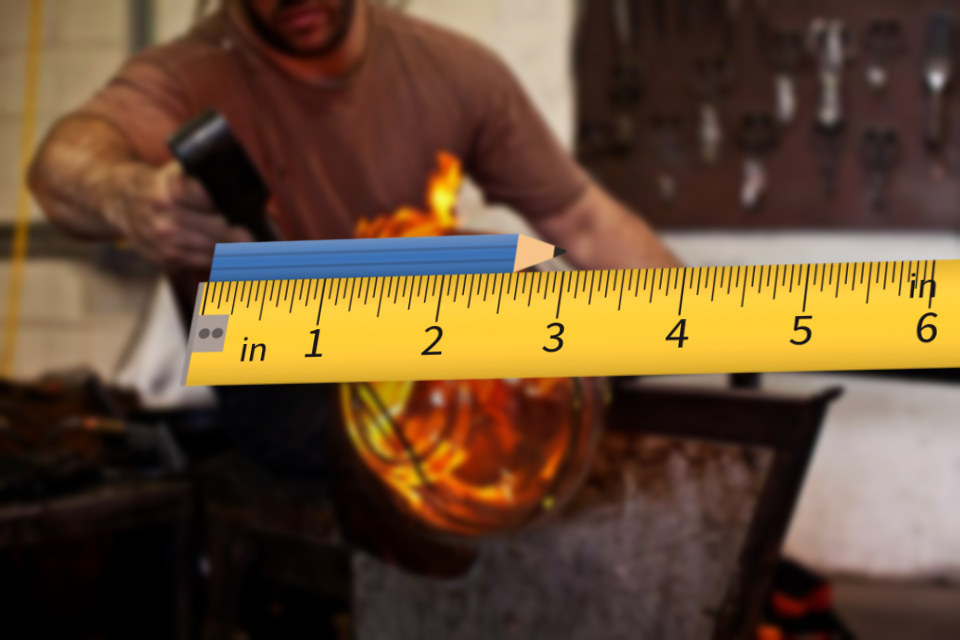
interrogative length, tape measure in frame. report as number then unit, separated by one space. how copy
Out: 3 in
